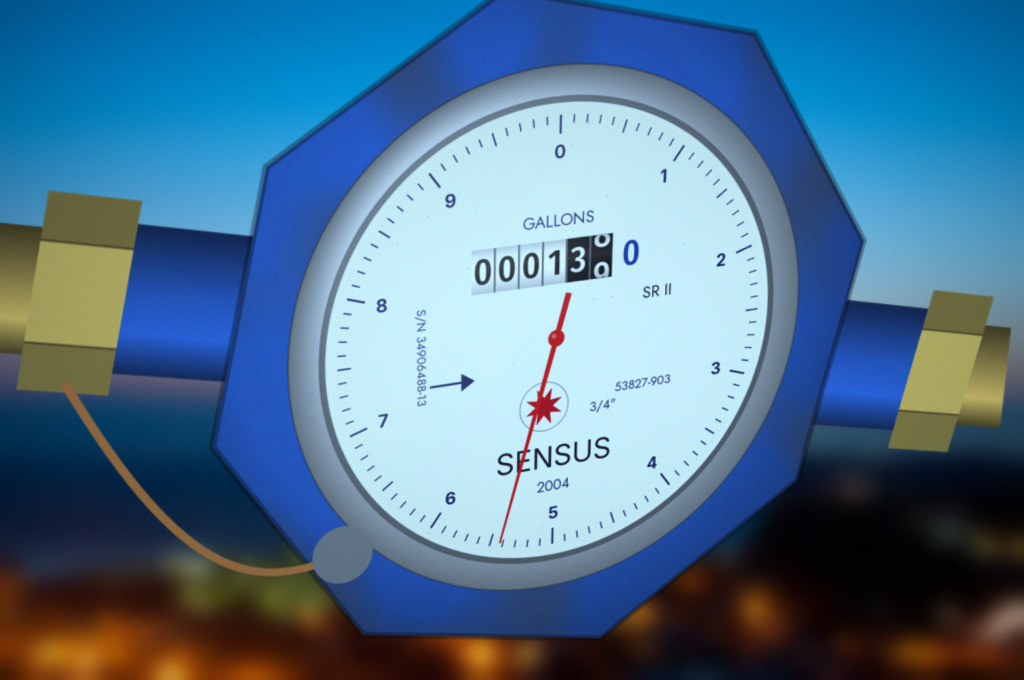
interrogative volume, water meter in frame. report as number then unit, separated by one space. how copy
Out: 1385.4 gal
